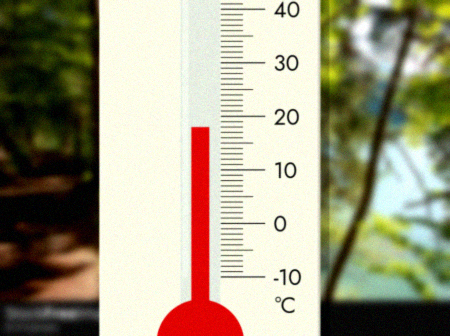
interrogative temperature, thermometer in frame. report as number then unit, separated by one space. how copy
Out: 18 °C
